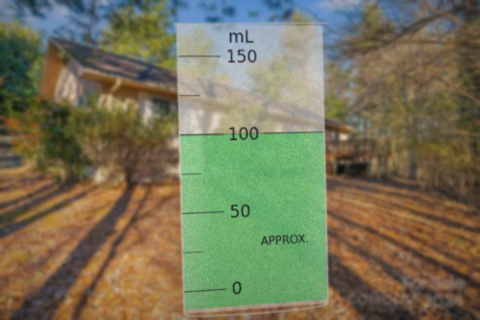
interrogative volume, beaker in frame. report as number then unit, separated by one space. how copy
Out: 100 mL
